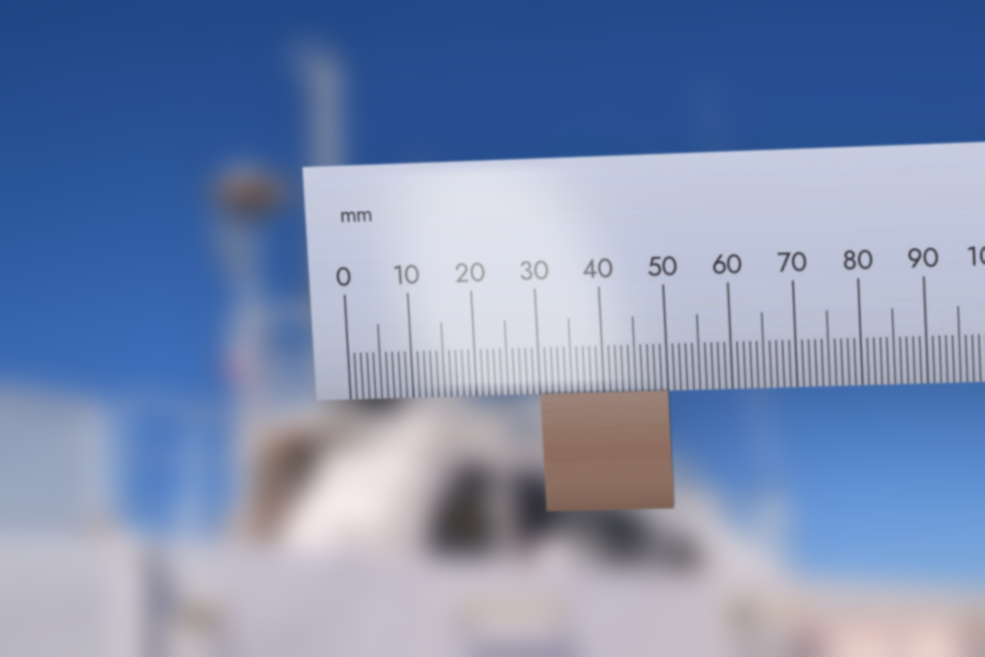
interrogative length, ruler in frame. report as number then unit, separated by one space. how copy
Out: 20 mm
